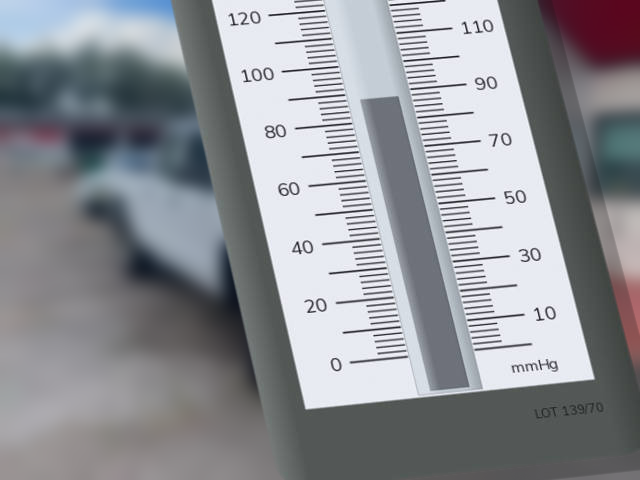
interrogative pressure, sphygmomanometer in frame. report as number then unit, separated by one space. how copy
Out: 88 mmHg
